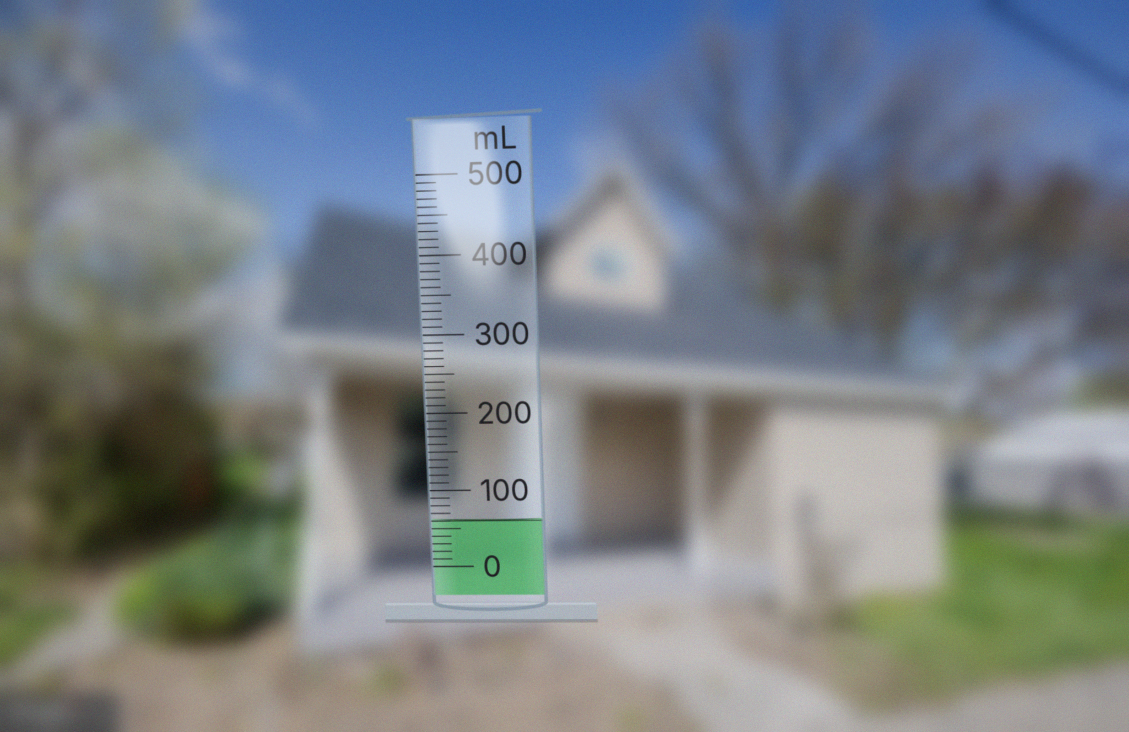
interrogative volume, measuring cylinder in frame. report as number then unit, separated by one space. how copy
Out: 60 mL
